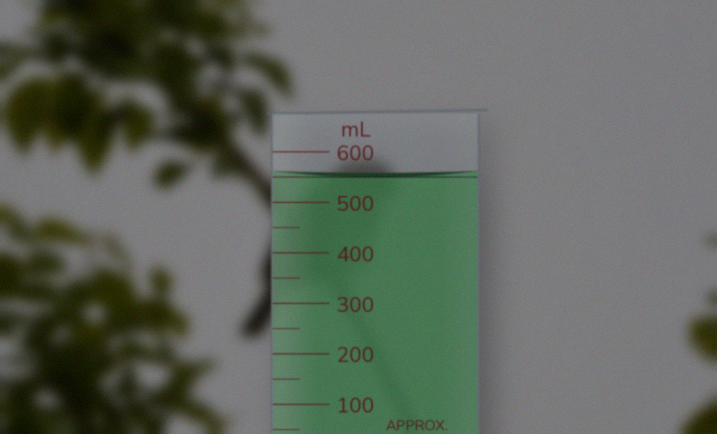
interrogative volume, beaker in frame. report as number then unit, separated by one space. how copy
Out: 550 mL
